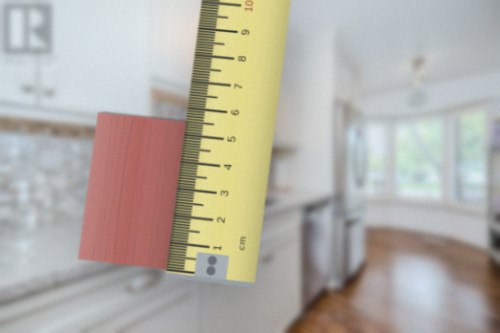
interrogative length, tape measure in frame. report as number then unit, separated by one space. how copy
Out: 5.5 cm
